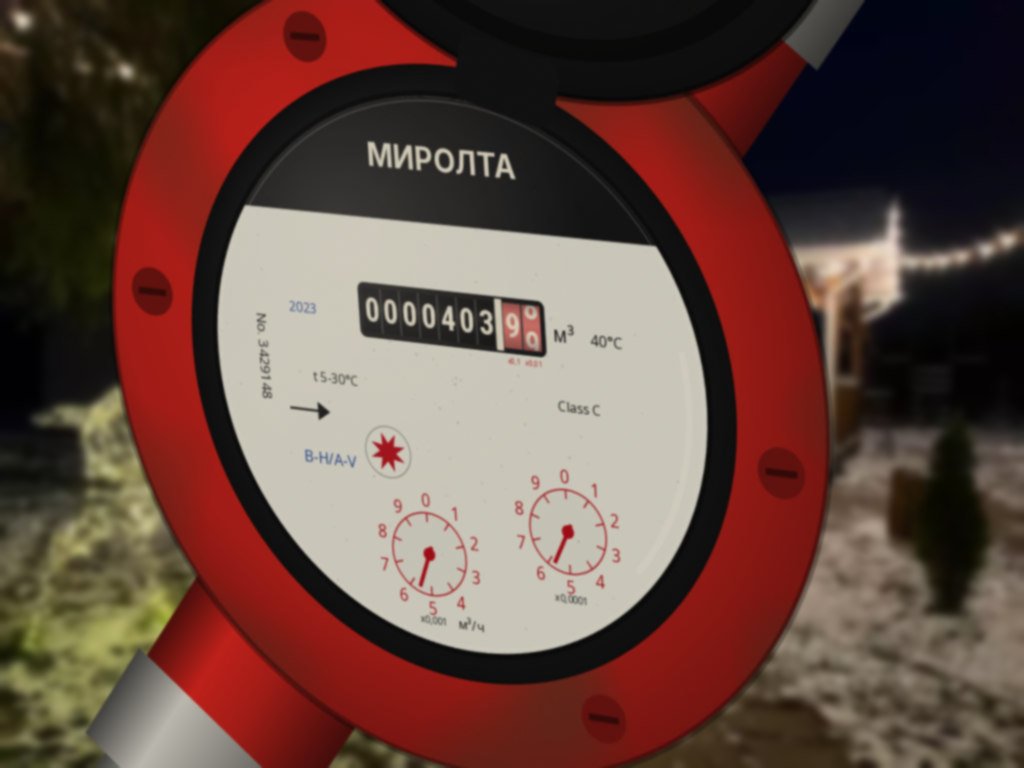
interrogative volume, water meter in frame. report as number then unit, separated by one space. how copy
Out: 403.9855 m³
